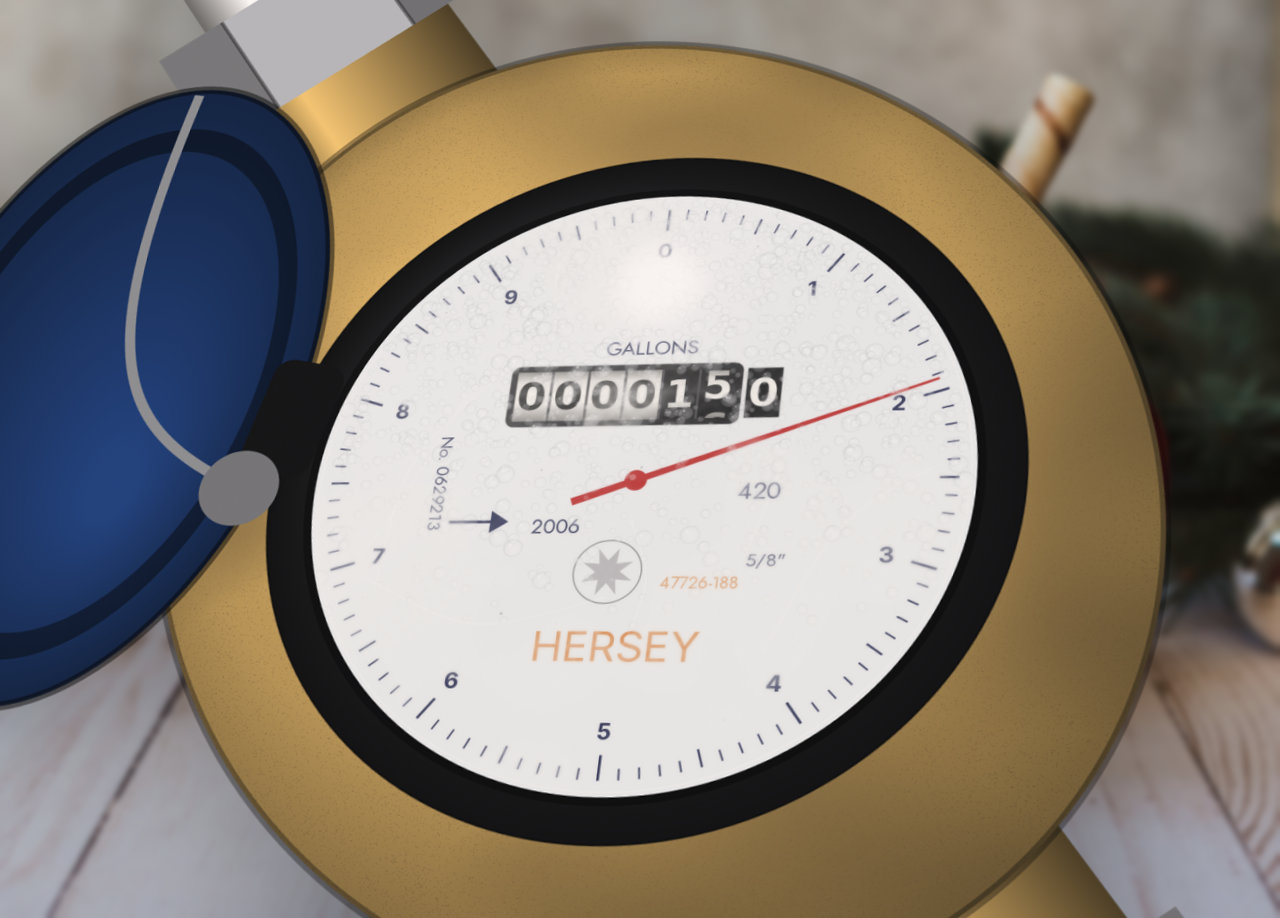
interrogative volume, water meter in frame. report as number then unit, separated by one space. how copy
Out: 151.9 gal
